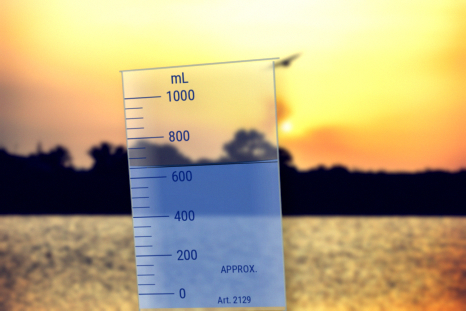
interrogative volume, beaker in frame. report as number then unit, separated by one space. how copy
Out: 650 mL
